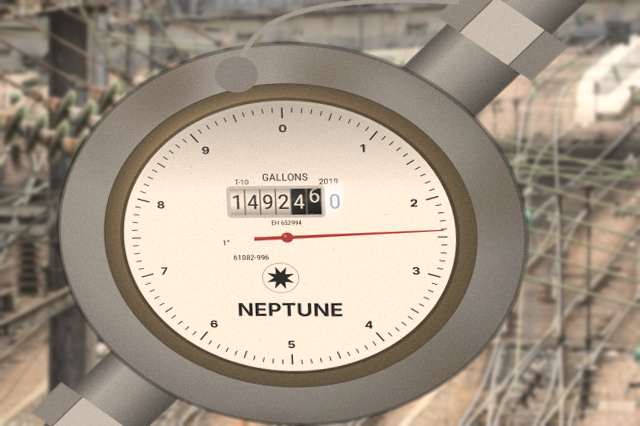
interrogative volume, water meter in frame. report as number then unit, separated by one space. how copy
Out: 1492462.4 gal
